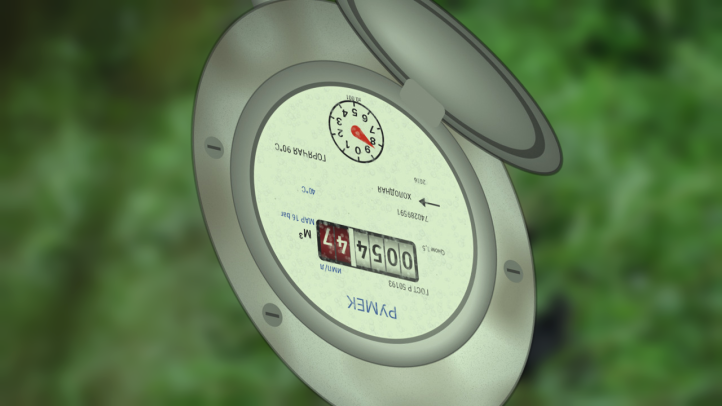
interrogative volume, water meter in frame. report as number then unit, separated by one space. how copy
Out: 54.468 m³
